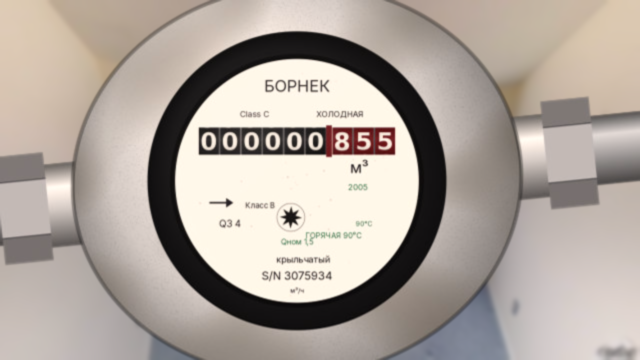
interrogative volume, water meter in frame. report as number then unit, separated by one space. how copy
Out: 0.855 m³
